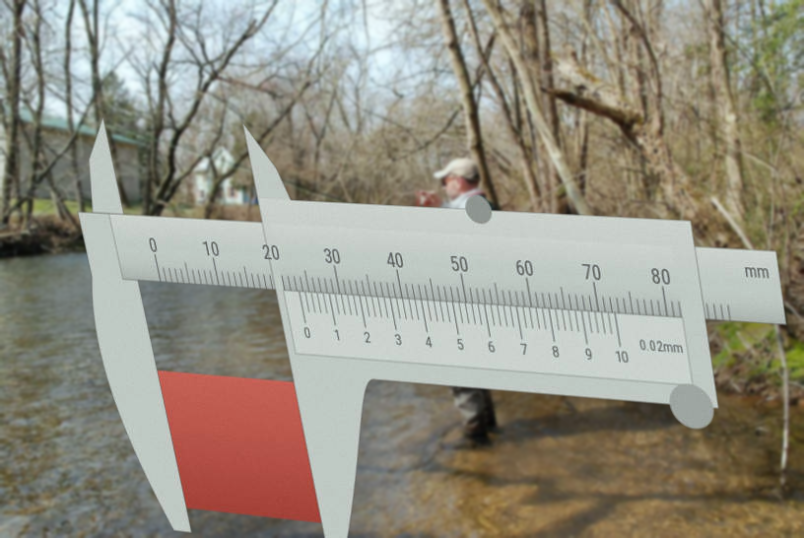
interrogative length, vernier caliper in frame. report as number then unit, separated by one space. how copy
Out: 23.4 mm
